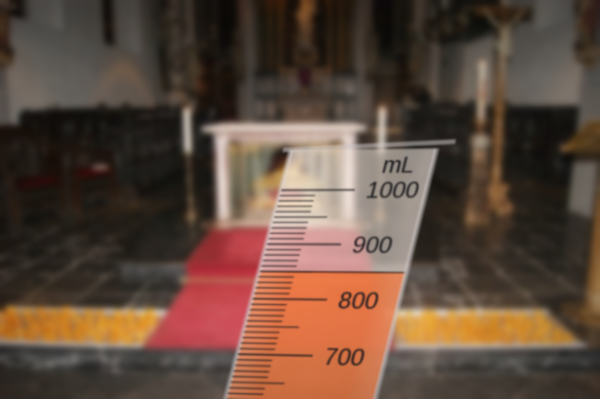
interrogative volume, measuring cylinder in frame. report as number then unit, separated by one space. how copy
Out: 850 mL
